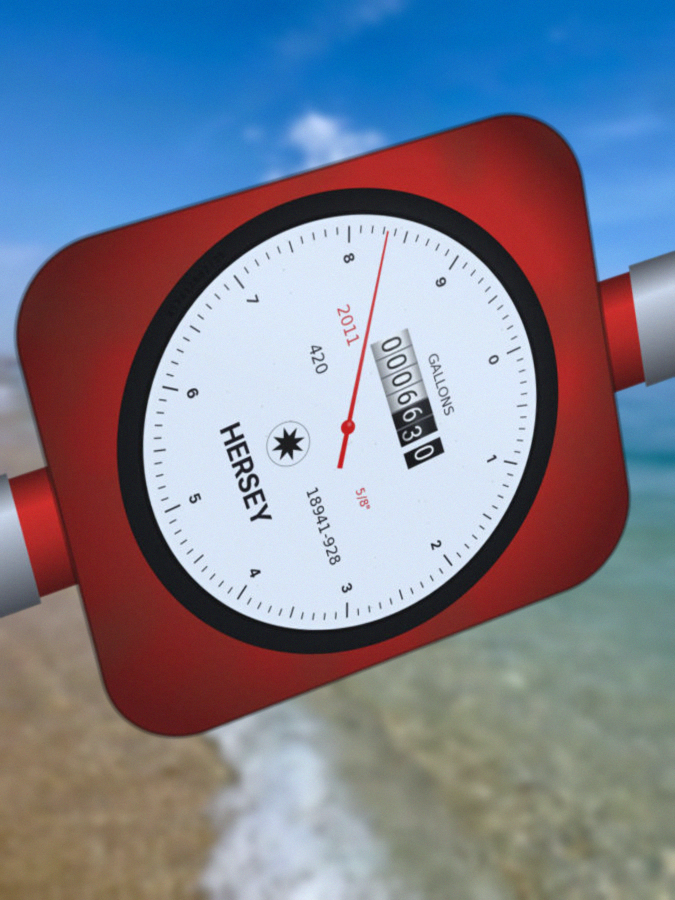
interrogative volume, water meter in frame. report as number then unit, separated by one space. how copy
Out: 6628.3 gal
